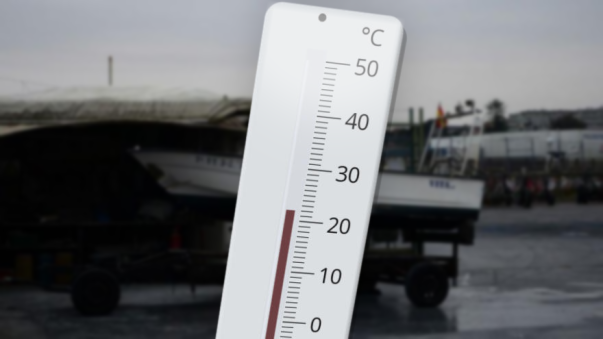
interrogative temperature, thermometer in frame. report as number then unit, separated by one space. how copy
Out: 22 °C
